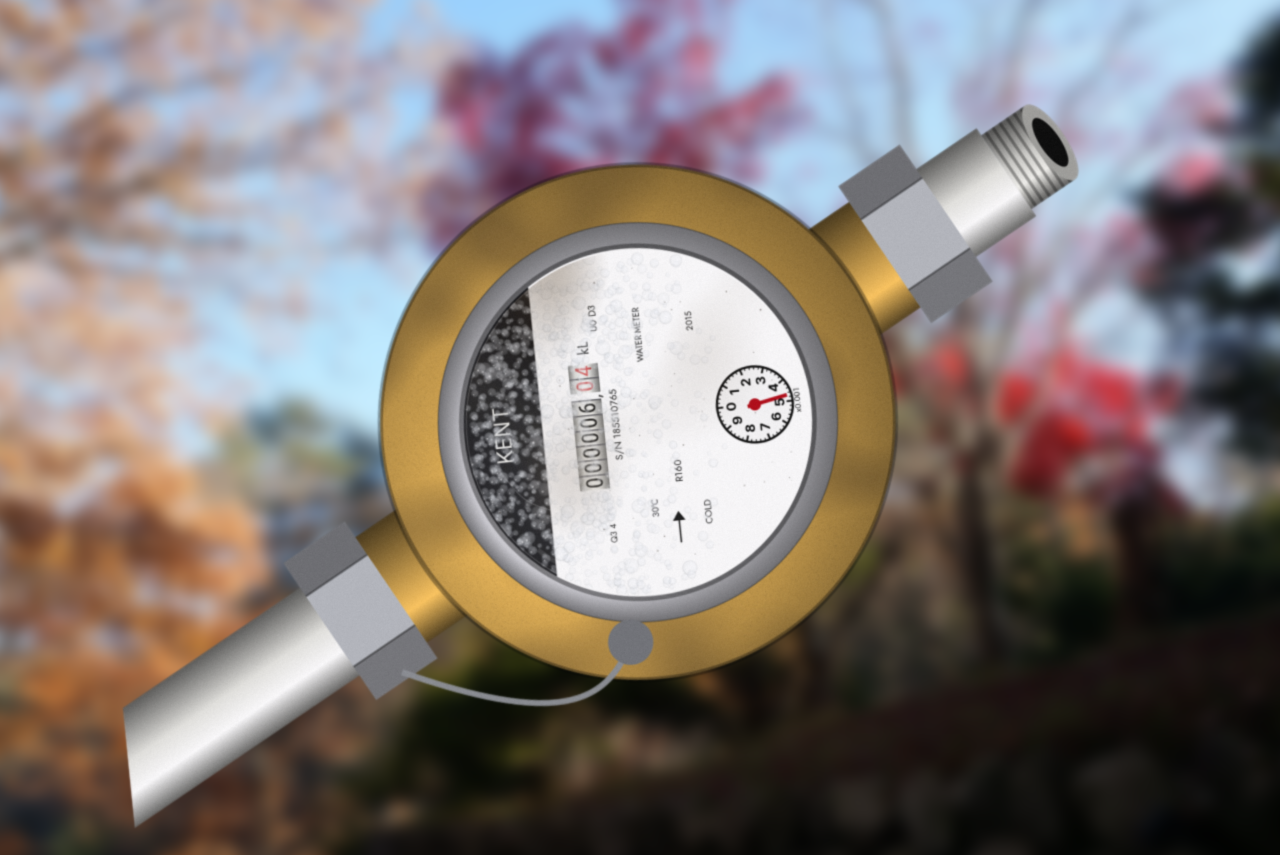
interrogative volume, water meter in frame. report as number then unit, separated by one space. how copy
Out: 6.044 kL
